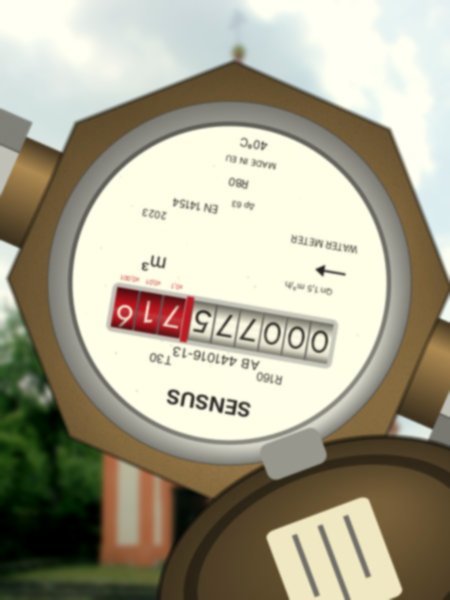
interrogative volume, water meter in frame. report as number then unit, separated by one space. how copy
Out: 775.716 m³
